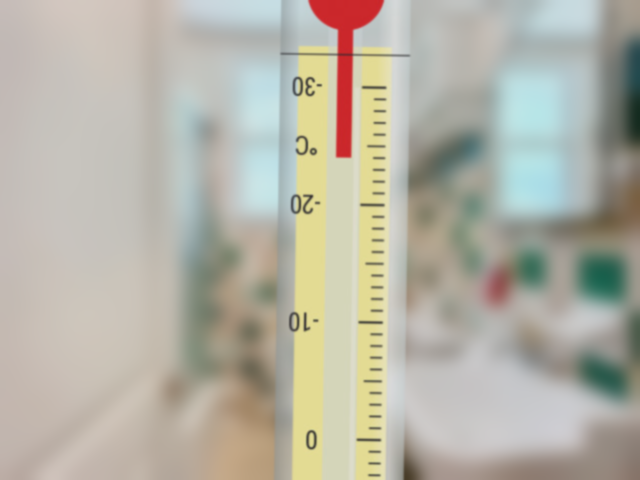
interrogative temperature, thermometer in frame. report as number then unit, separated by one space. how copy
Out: -24 °C
